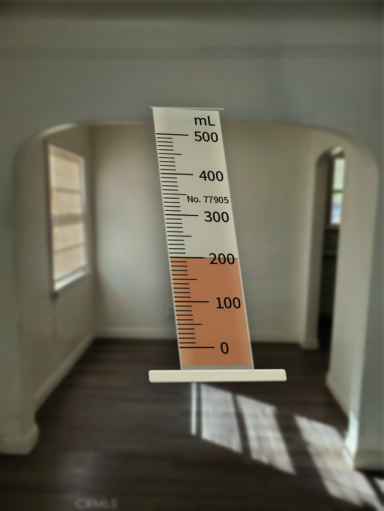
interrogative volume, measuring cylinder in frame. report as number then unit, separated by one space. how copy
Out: 200 mL
